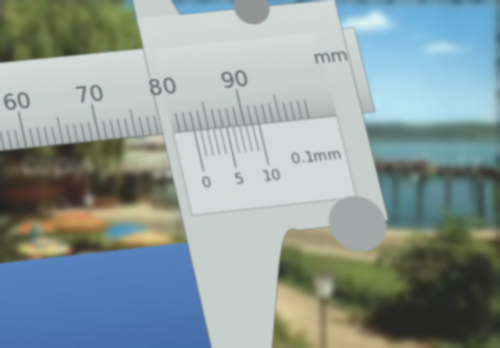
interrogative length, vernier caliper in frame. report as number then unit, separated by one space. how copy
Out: 83.0 mm
